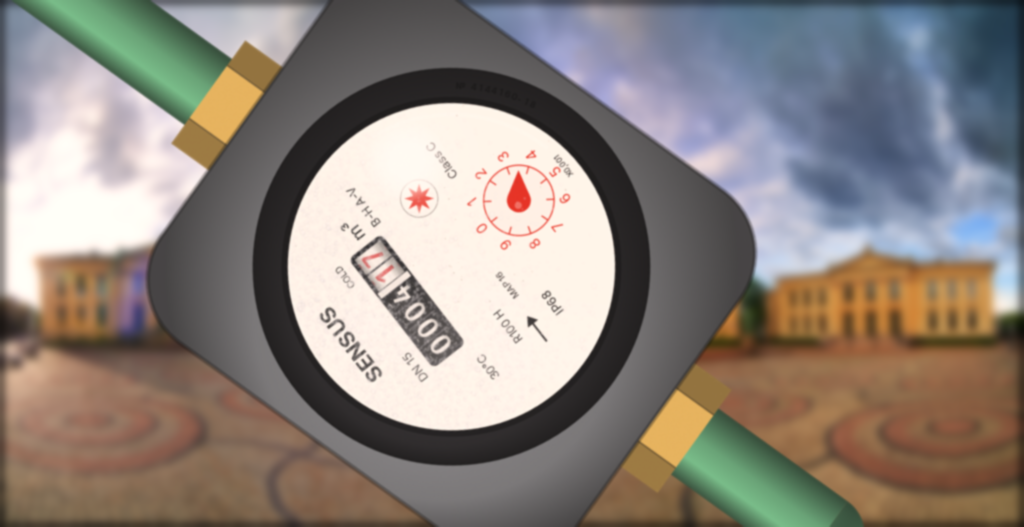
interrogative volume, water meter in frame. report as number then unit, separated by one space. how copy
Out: 4.173 m³
